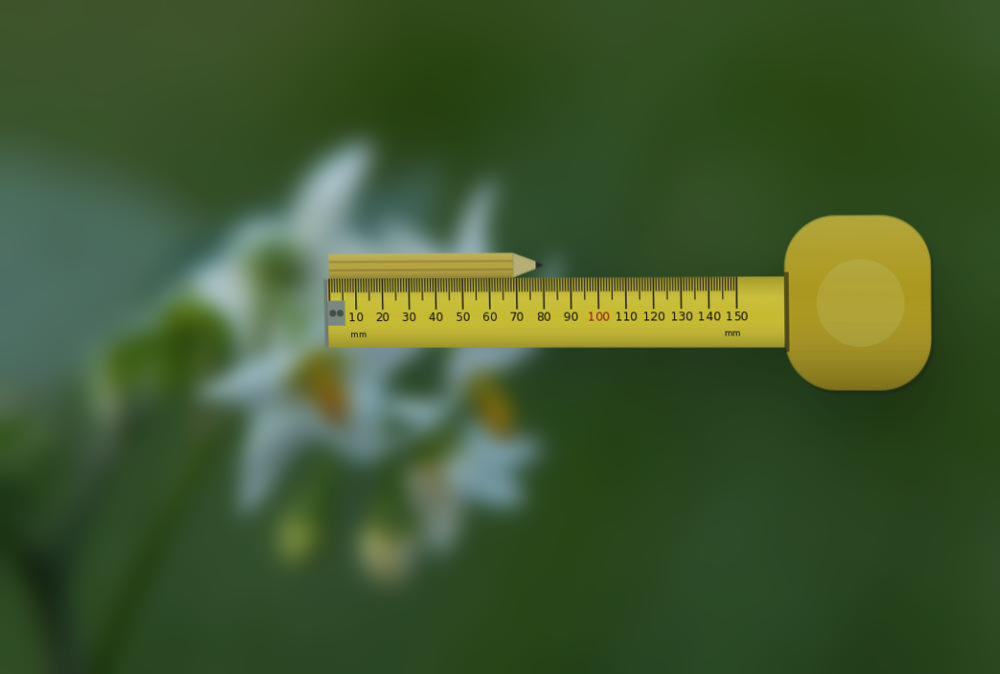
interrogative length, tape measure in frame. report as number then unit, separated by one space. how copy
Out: 80 mm
